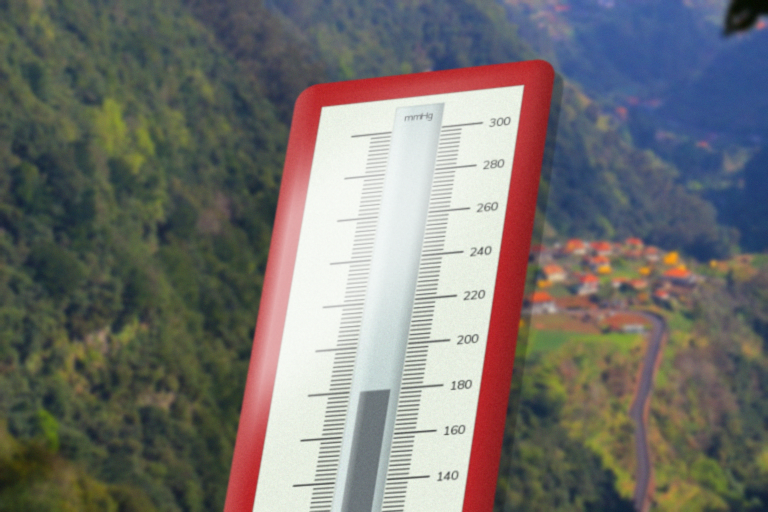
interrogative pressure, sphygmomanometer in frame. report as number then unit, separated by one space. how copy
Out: 180 mmHg
